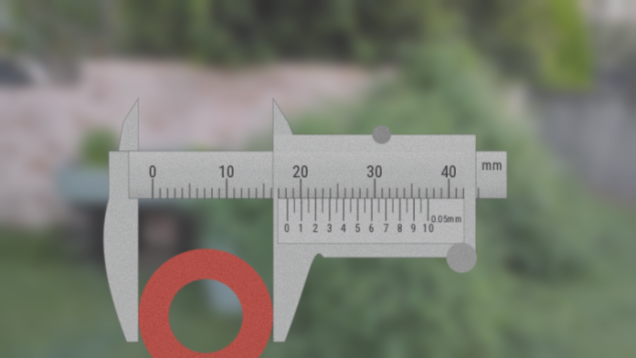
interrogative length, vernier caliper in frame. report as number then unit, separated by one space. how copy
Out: 18.2 mm
